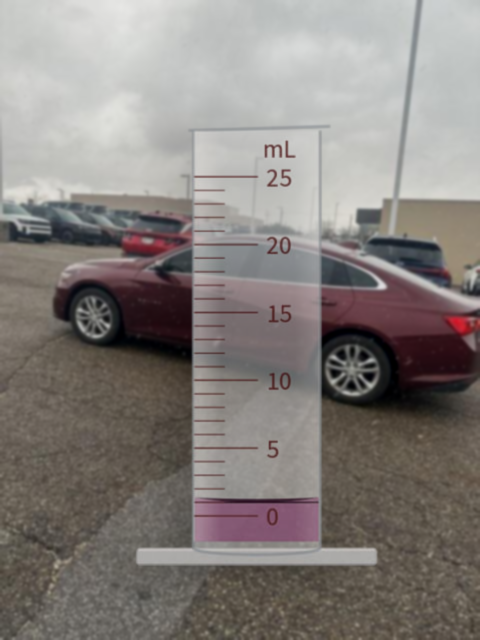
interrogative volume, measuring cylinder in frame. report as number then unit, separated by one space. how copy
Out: 1 mL
